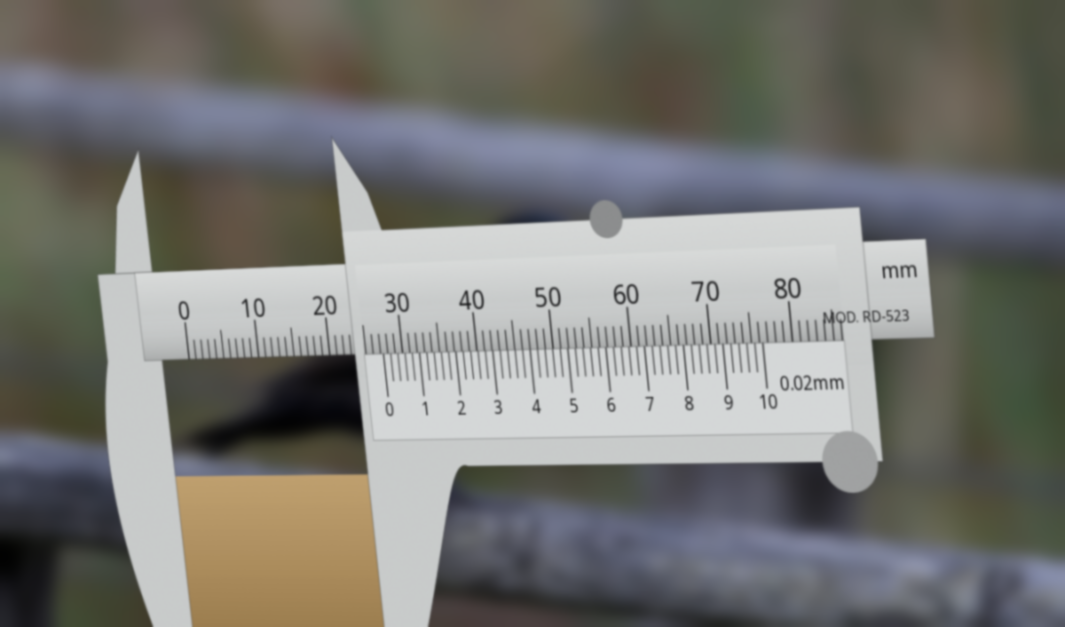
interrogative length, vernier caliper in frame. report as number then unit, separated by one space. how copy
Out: 27.4 mm
